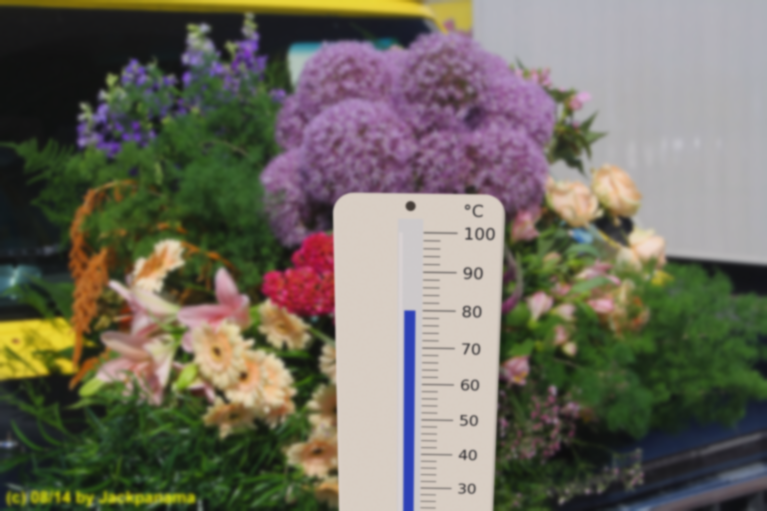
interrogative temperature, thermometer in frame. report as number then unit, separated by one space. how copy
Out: 80 °C
